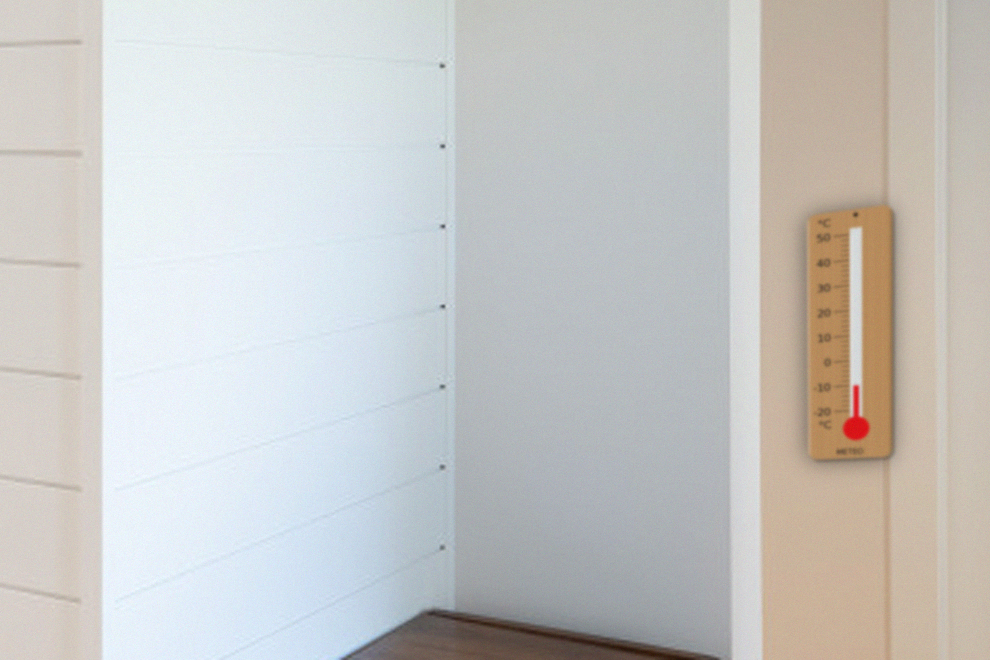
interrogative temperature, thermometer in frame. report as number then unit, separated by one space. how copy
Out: -10 °C
